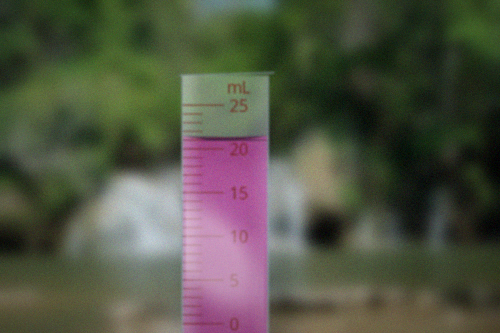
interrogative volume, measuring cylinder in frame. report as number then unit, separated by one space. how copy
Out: 21 mL
